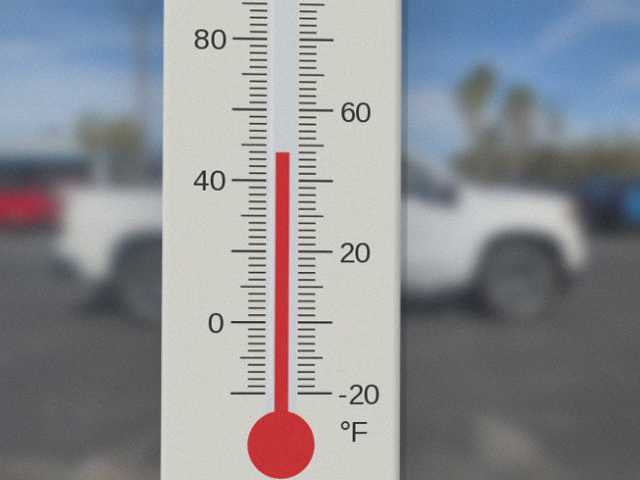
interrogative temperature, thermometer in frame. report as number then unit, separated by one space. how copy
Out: 48 °F
